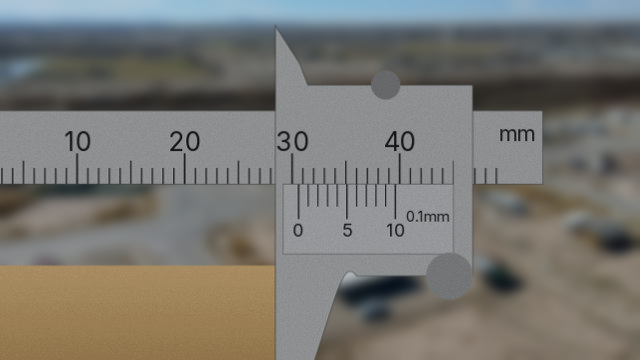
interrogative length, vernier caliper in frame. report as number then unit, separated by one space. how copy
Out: 30.6 mm
